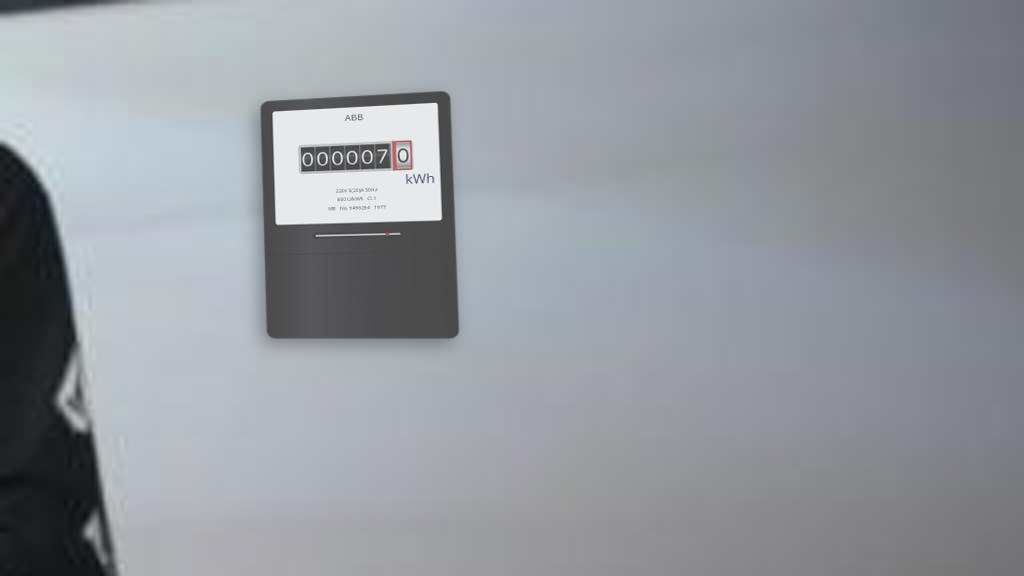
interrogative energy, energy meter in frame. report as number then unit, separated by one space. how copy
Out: 7.0 kWh
